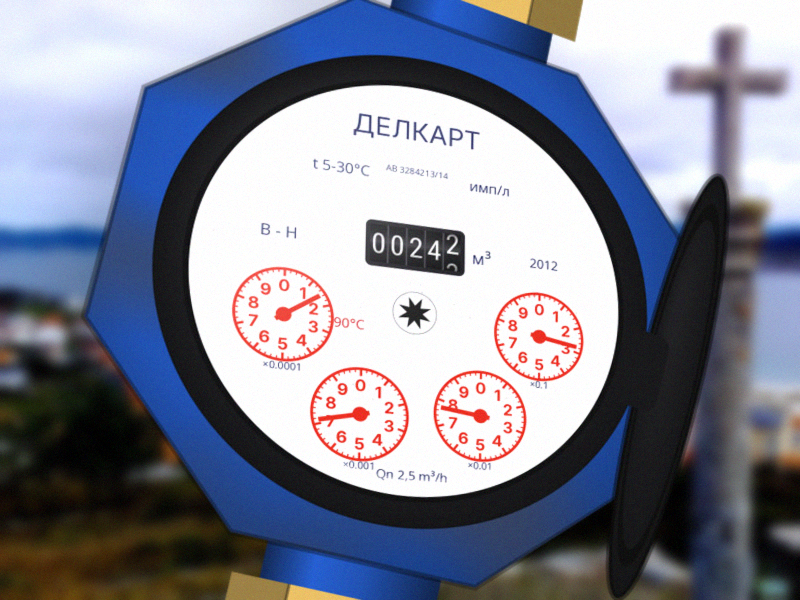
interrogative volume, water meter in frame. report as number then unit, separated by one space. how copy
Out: 242.2771 m³
